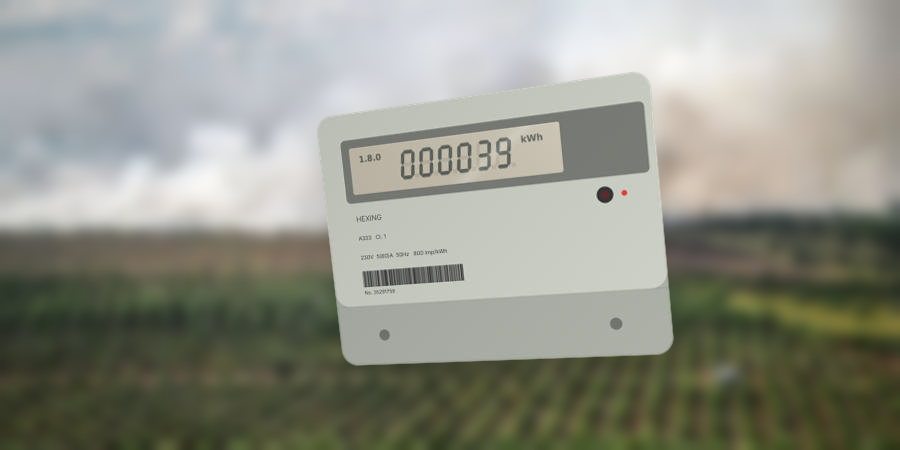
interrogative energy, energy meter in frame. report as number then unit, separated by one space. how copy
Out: 39 kWh
